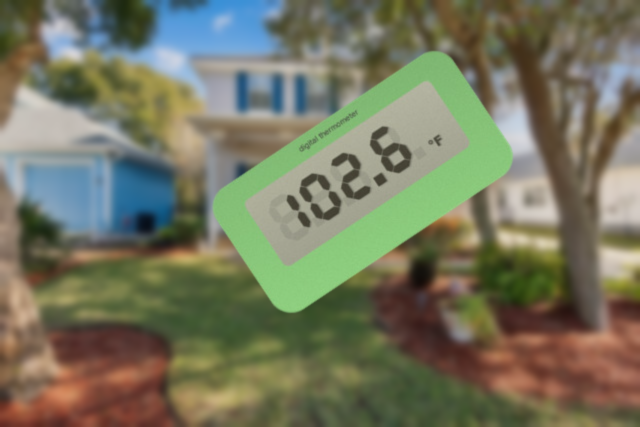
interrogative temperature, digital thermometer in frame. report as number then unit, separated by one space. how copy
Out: 102.6 °F
